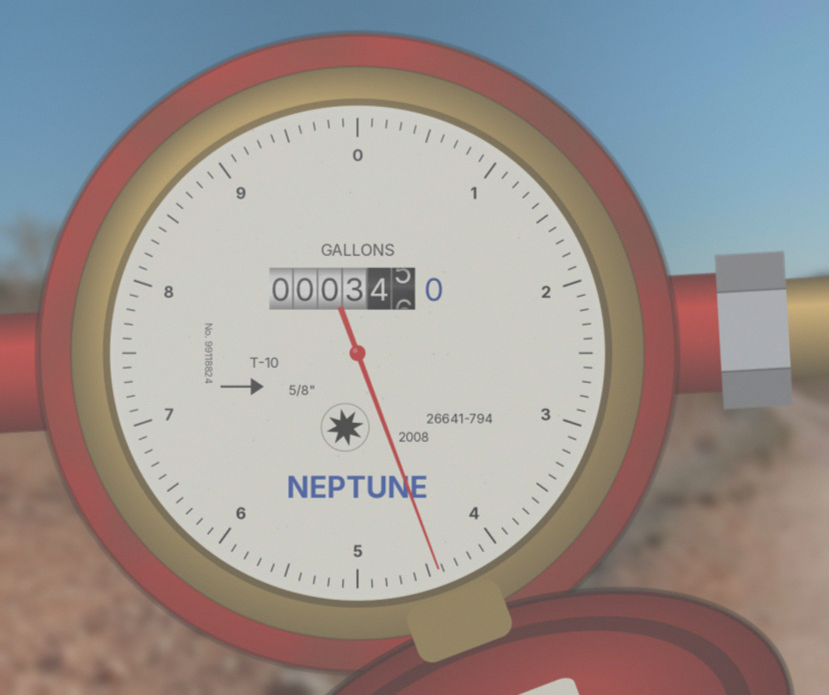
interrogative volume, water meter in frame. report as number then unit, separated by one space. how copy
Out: 3454.4 gal
